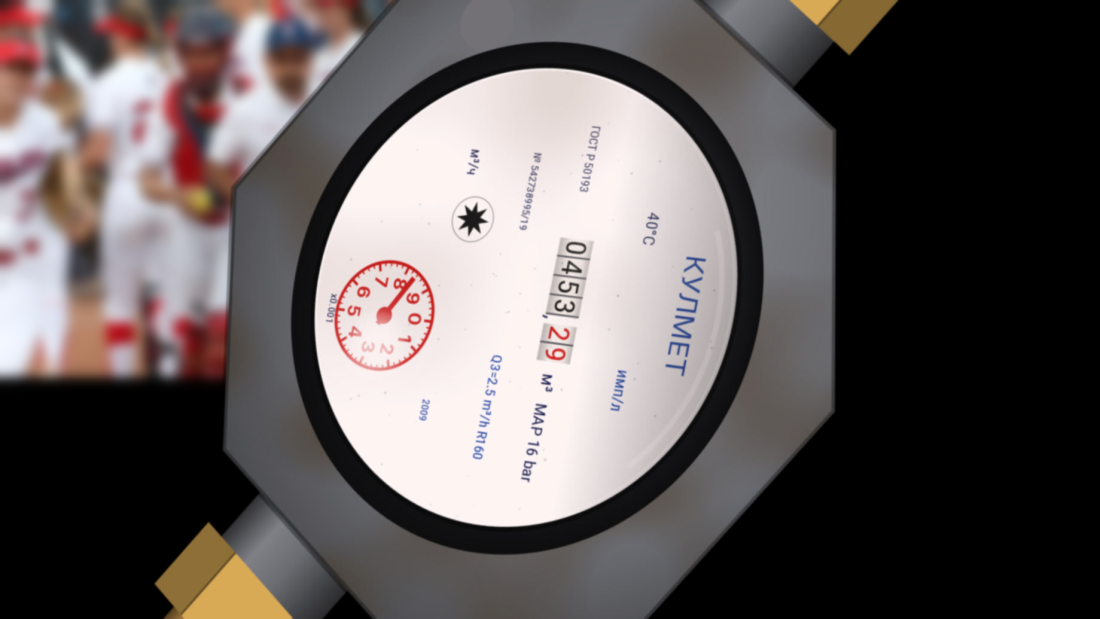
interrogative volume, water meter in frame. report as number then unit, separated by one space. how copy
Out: 453.298 m³
